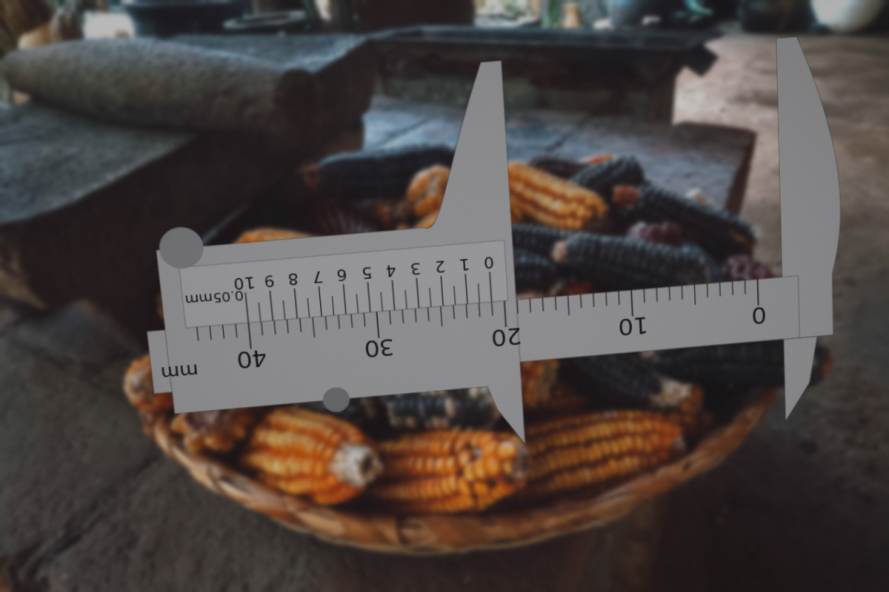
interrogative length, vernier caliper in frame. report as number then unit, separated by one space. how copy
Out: 21.0 mm
